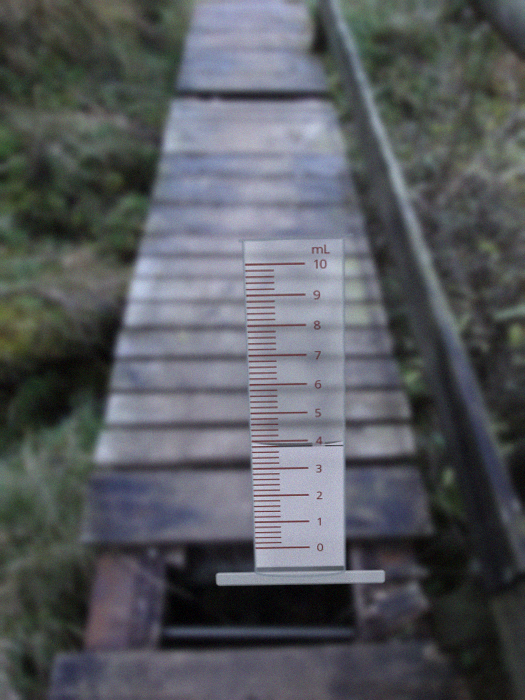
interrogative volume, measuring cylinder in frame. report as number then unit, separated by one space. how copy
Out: 3.8 mL
